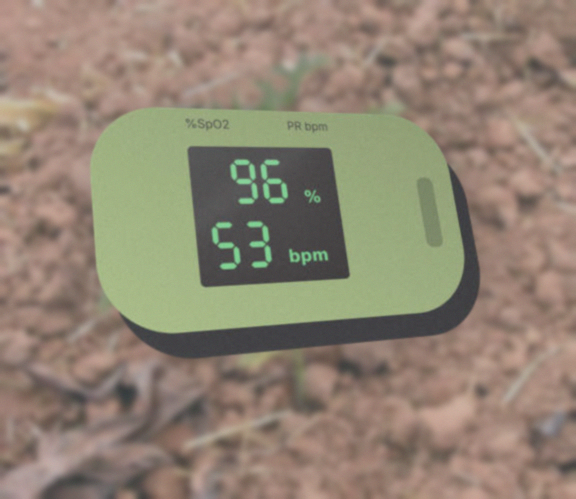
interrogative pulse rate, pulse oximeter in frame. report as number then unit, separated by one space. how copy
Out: 53 bpm
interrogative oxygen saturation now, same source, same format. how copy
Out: 96 %
